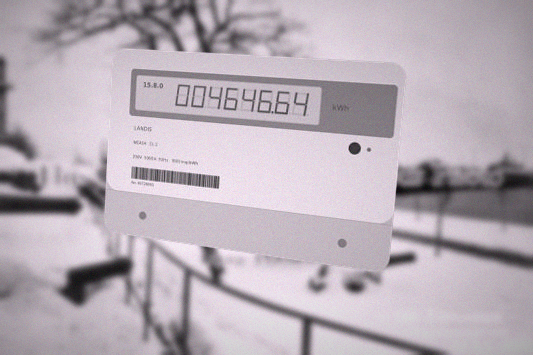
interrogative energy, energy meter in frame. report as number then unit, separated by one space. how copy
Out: 4646.64 kWh
